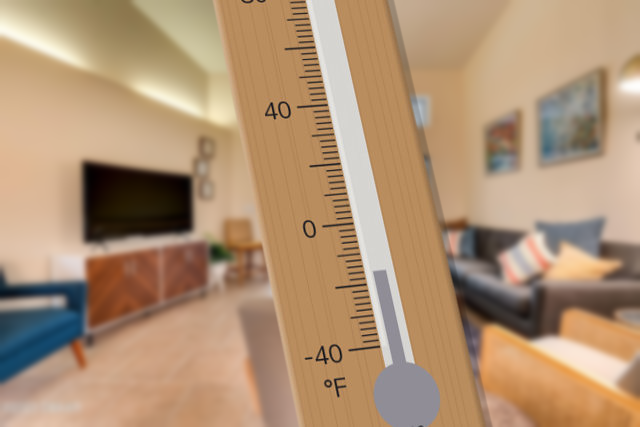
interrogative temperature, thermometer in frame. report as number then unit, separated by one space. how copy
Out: -16 °F
